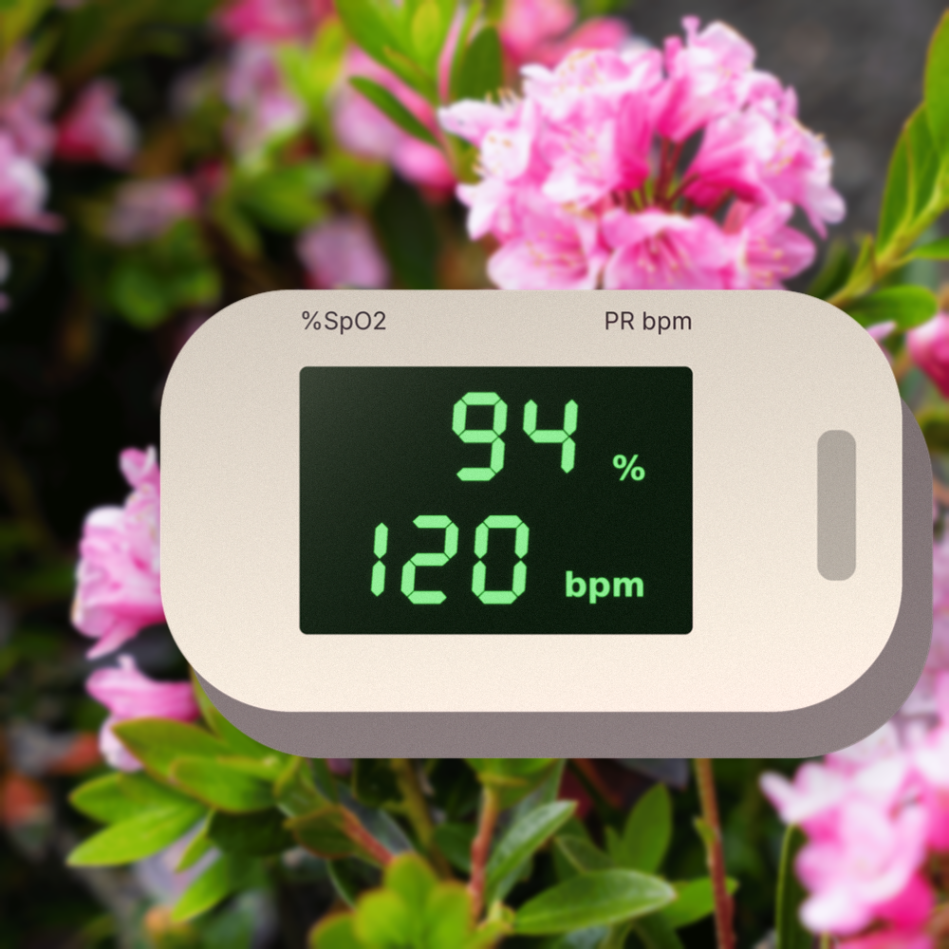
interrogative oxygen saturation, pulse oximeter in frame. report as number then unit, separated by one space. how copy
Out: 94 %
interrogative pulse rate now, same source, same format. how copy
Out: 120 bpm
